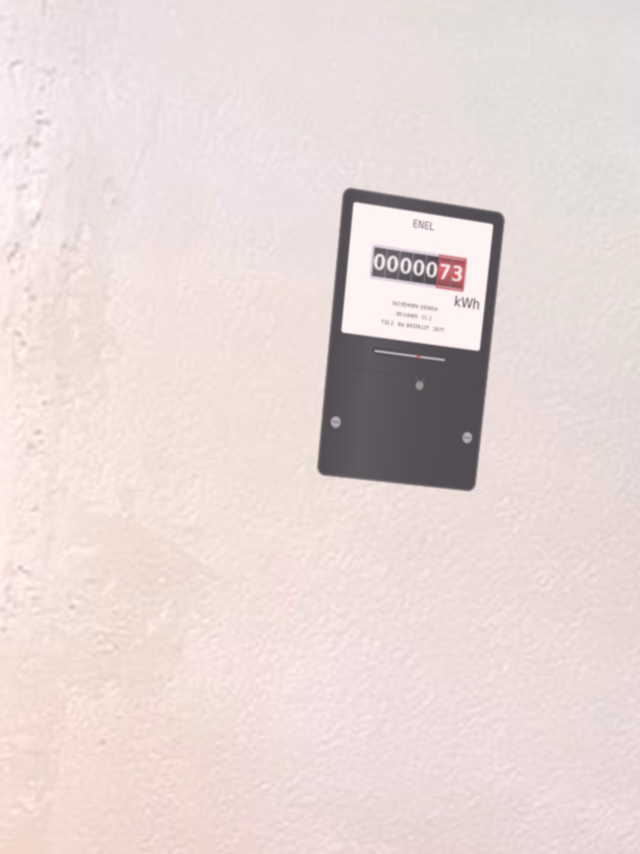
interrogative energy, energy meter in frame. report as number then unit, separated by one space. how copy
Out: 0.73 kWh
